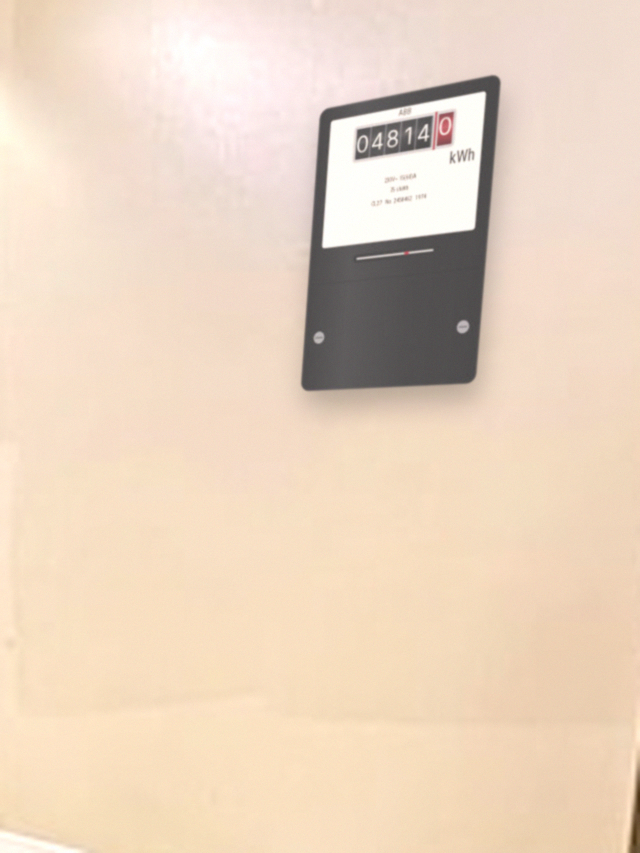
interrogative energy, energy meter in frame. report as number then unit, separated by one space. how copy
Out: 4814.0 kWh
